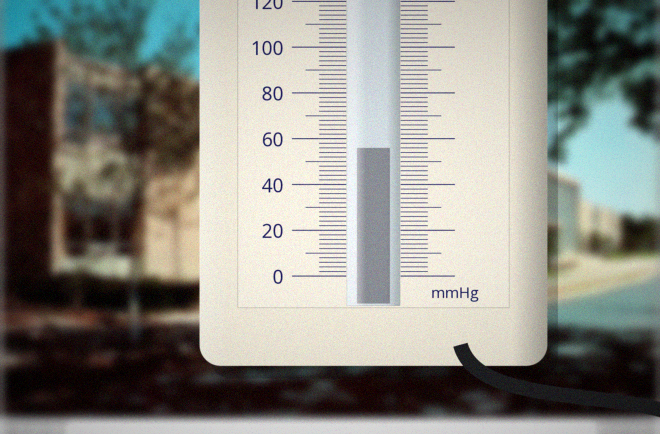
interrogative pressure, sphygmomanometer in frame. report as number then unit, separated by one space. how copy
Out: 56 mmHg
